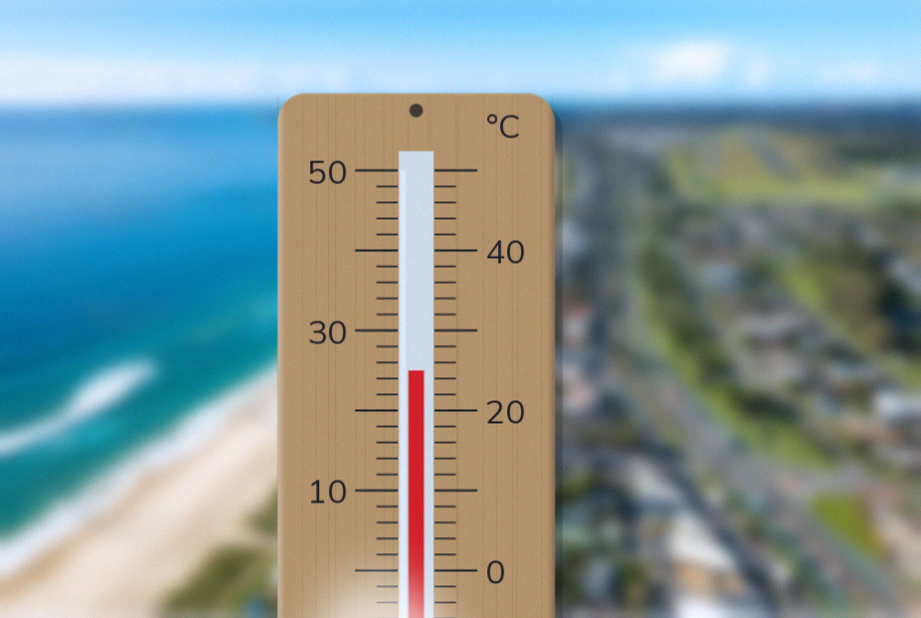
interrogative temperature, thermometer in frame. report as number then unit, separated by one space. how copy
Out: 25 °C
